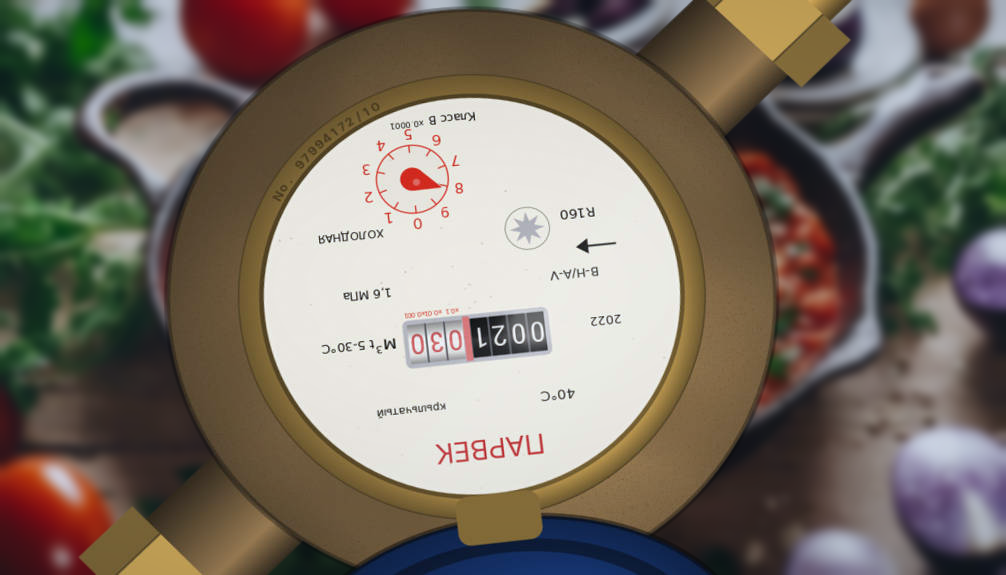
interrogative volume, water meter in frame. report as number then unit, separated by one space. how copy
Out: 21.0308 m³
